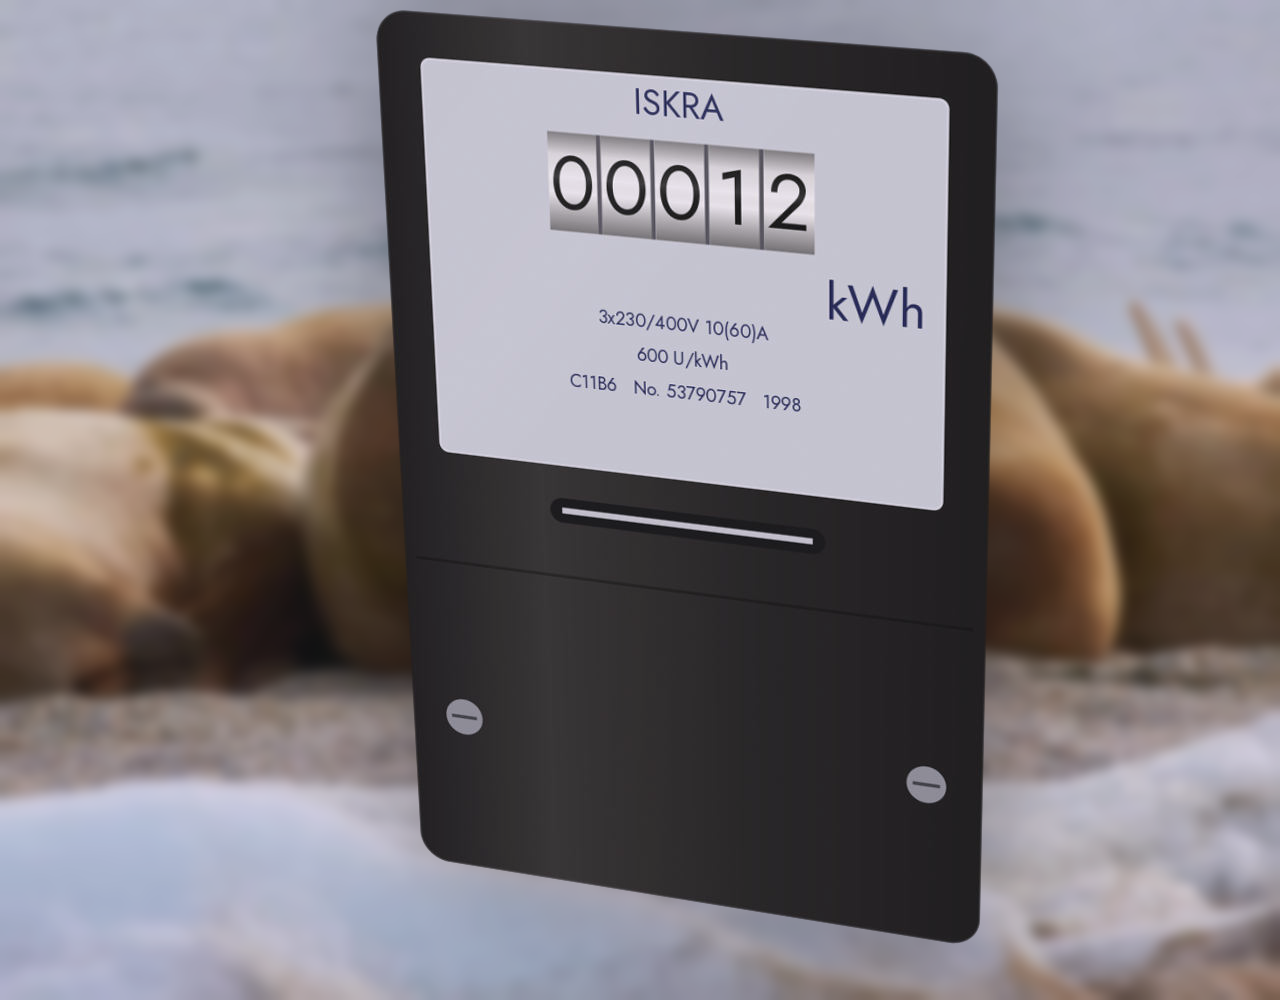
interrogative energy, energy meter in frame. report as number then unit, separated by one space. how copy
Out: 12 kWh
